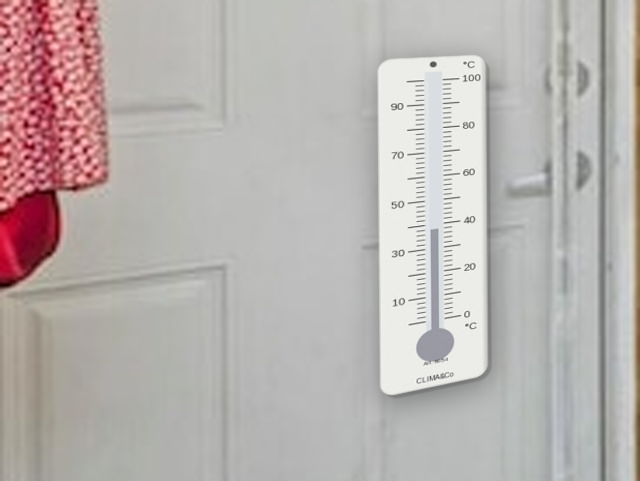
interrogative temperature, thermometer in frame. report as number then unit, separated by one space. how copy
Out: 38 °C
